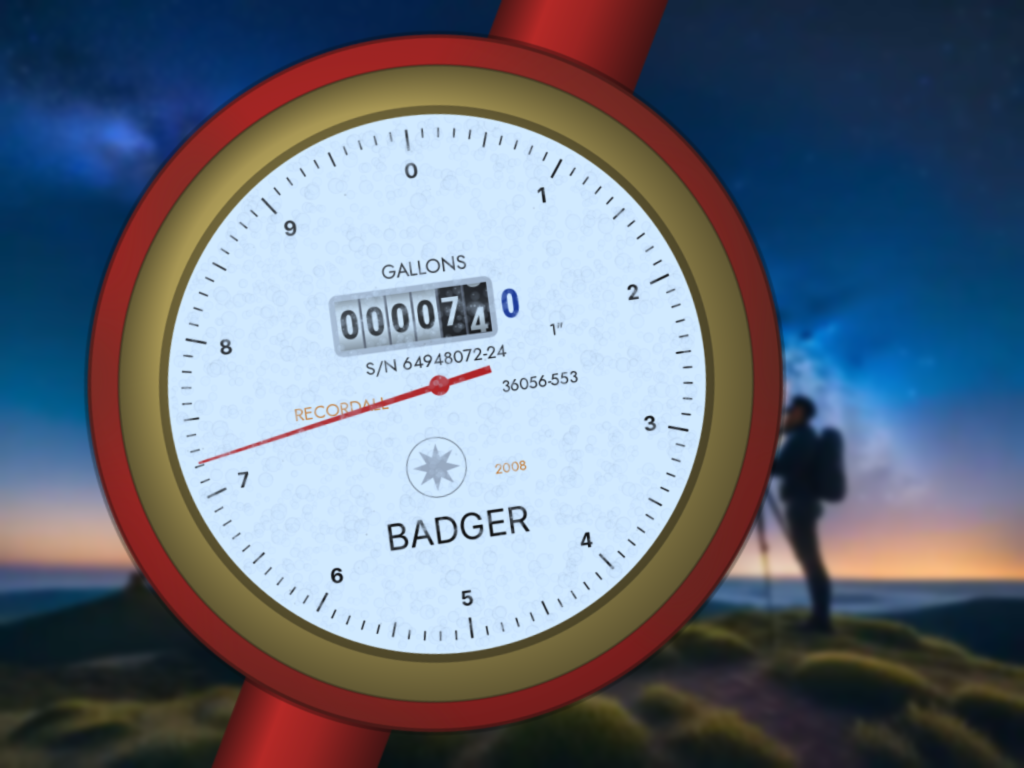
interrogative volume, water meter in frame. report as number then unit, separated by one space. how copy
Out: 737.2 gal
